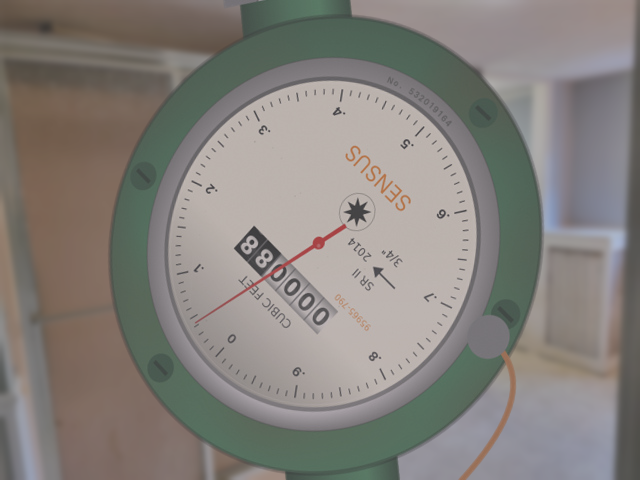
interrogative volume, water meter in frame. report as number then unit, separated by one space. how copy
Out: 88.04 ft³
